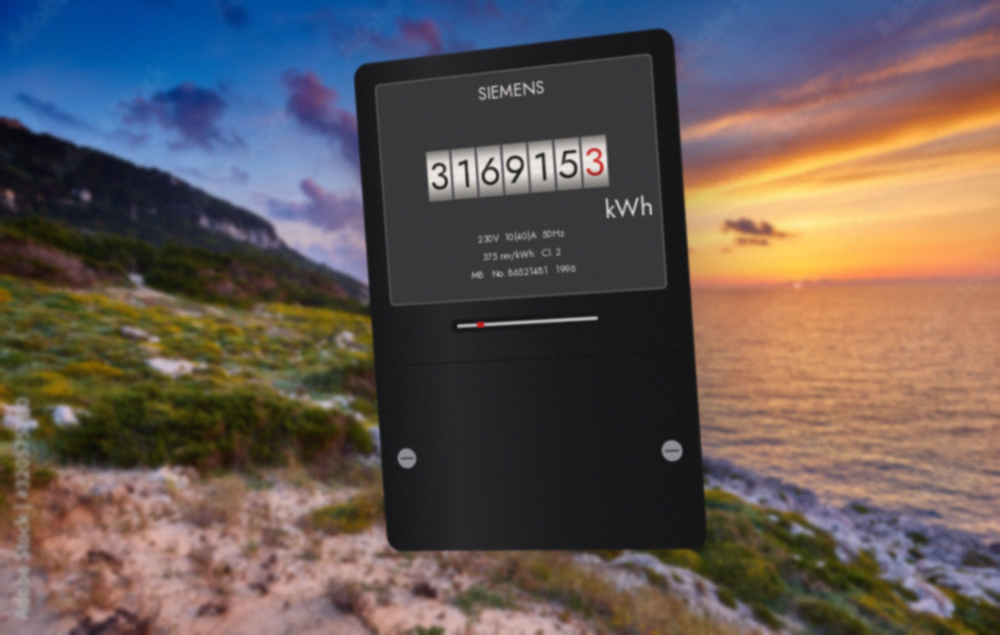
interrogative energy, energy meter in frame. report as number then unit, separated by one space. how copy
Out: 316915.3 kWh
